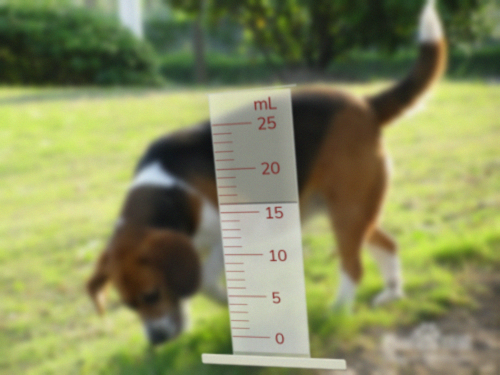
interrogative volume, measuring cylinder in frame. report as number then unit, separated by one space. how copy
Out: 16 mL
